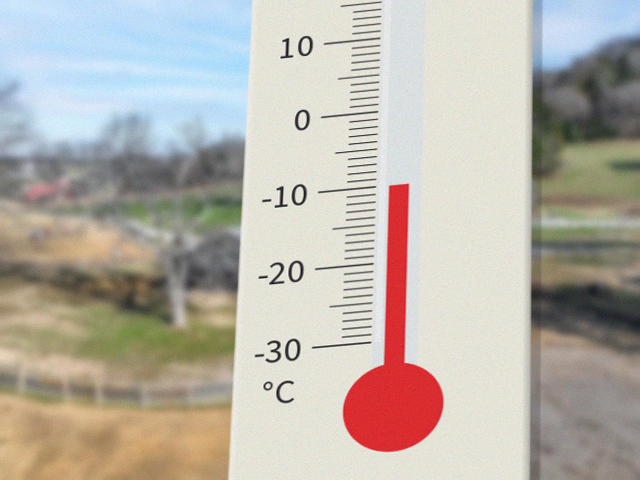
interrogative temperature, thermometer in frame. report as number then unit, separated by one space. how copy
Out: -10 °C
